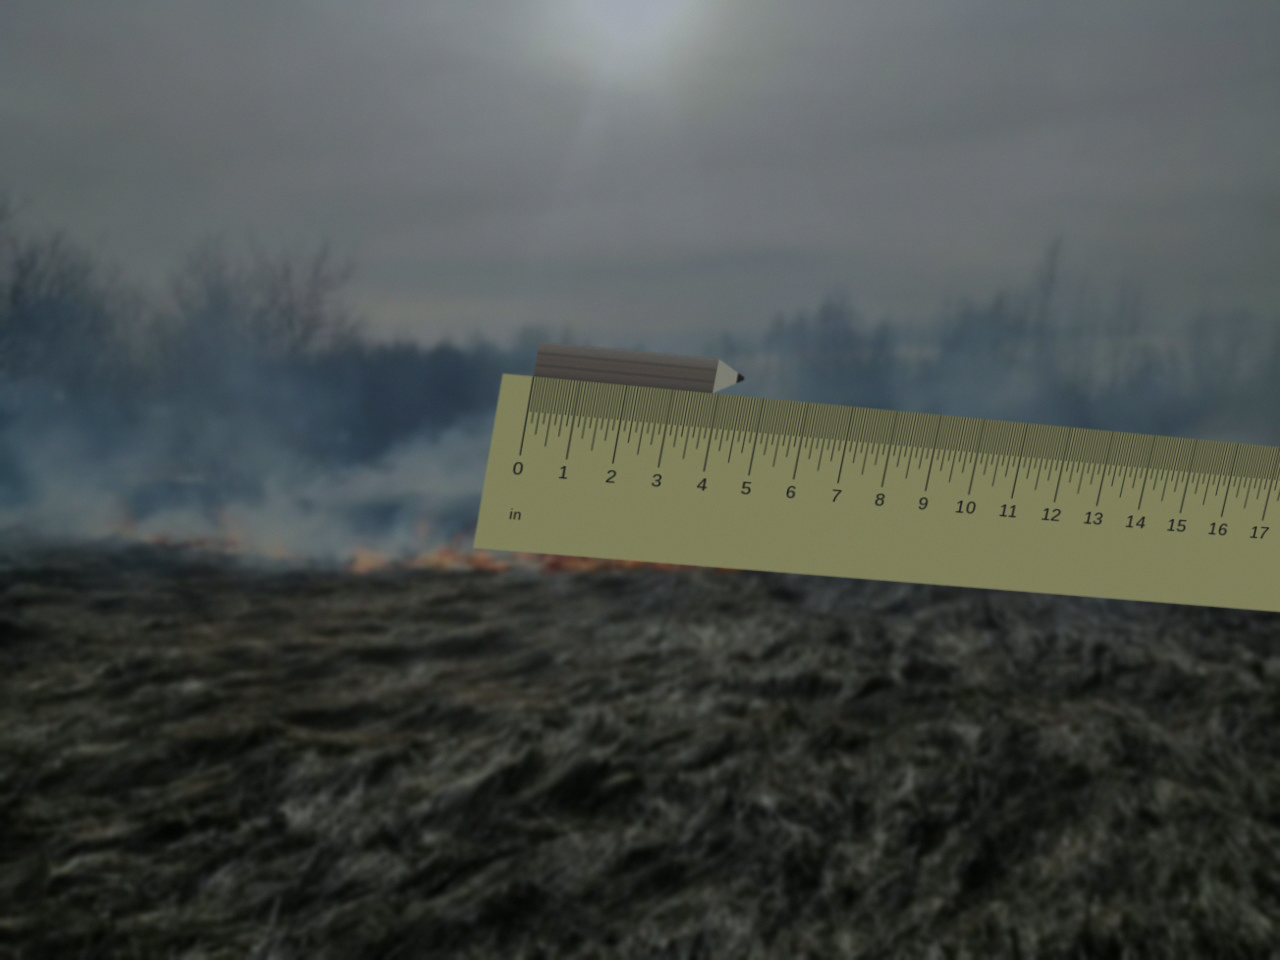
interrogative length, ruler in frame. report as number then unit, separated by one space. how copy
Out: 4.5 in
